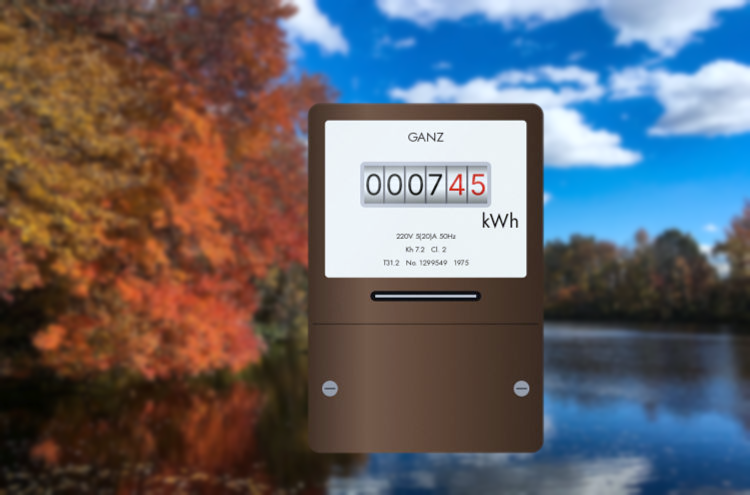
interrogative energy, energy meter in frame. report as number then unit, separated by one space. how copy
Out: 7.45 kWh
